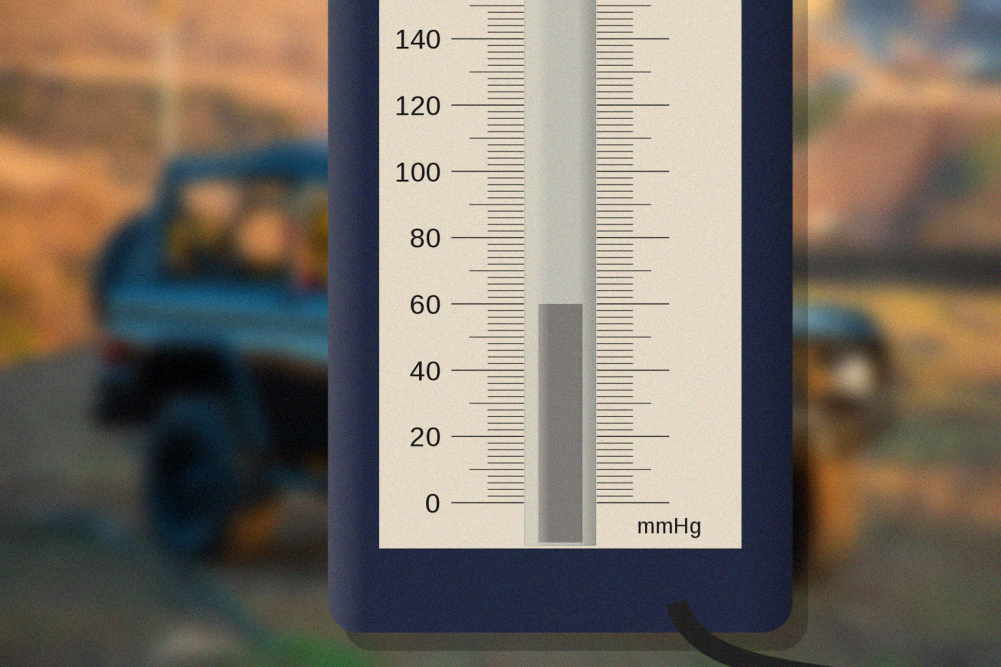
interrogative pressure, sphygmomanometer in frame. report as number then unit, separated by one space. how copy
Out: 60 mmHg
